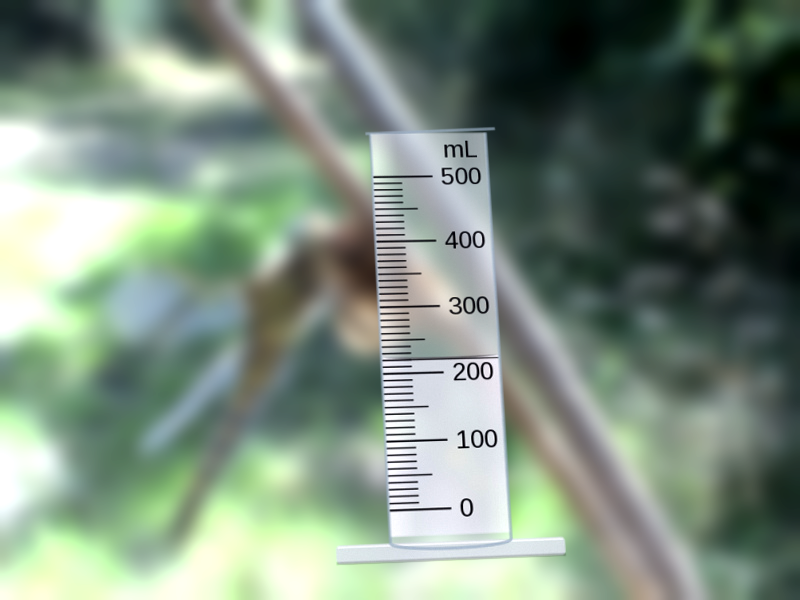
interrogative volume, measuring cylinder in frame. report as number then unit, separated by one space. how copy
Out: 220 mL
